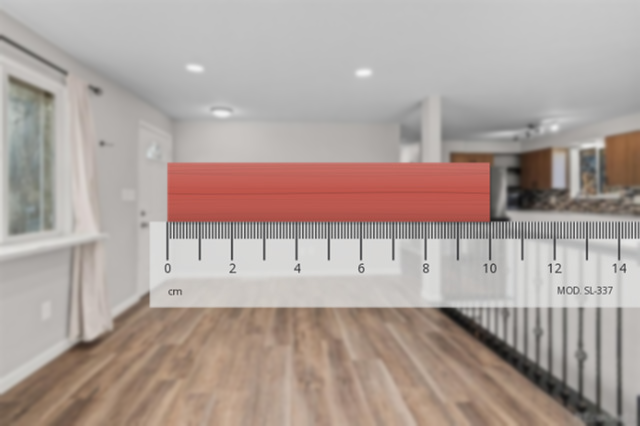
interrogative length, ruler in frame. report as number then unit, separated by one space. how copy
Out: 10 cm
